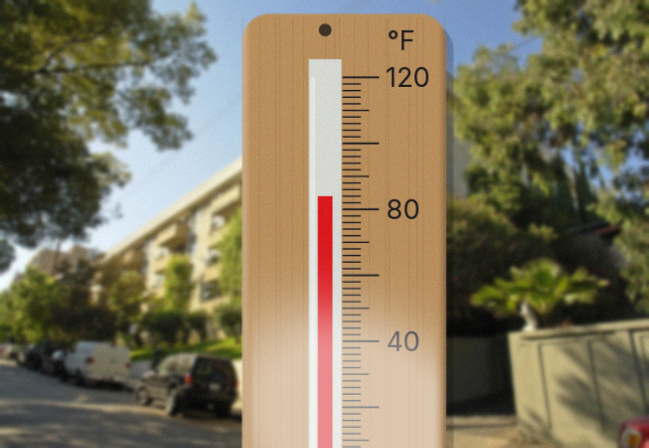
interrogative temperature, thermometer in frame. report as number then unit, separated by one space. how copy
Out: 84 °F
